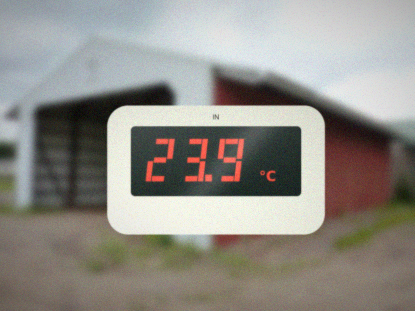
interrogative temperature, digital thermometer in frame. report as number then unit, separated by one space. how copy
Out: 23.9 °C
